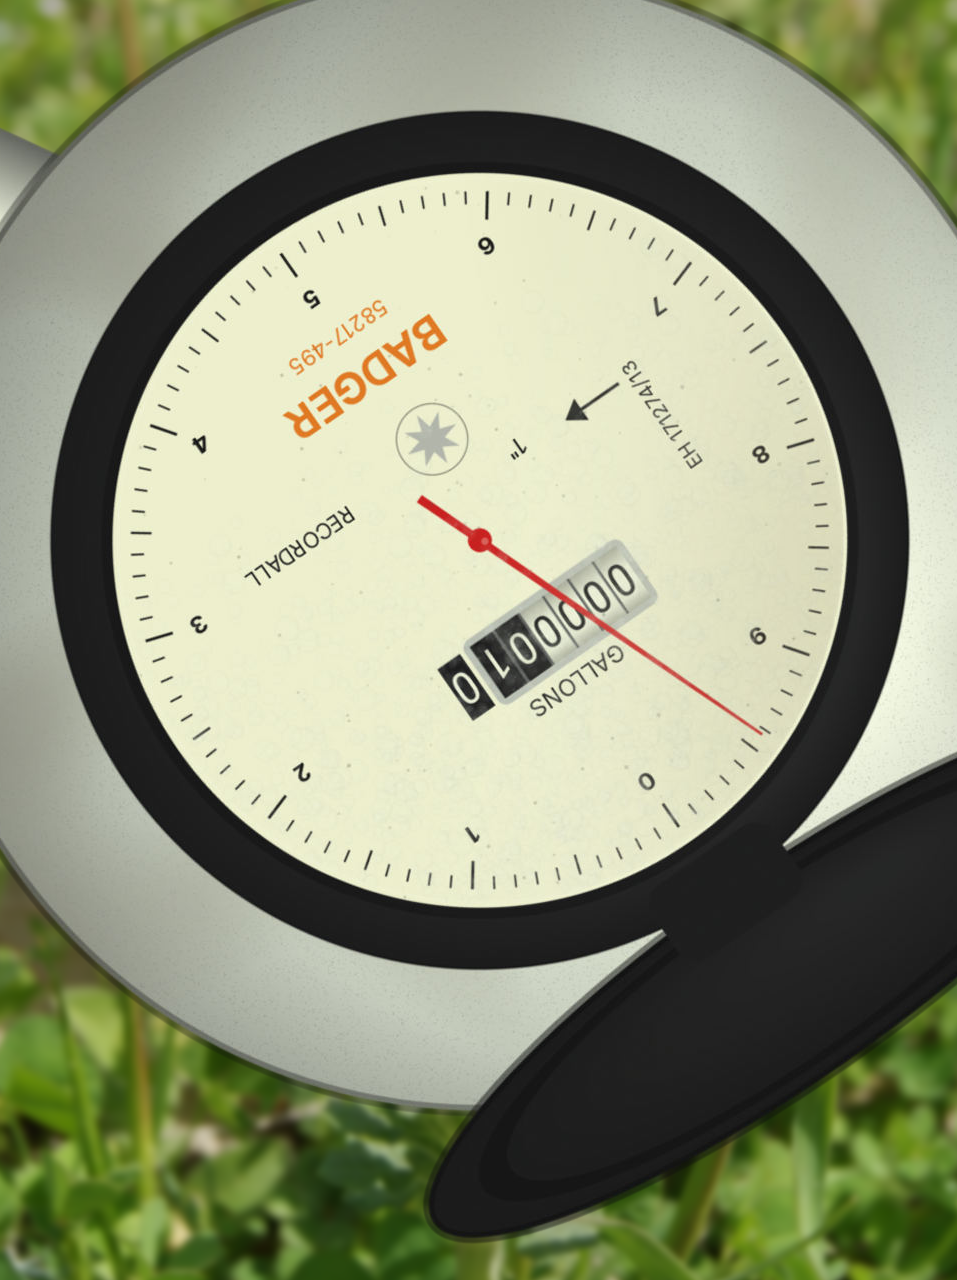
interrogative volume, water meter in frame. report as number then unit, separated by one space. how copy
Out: 9.4 gal
